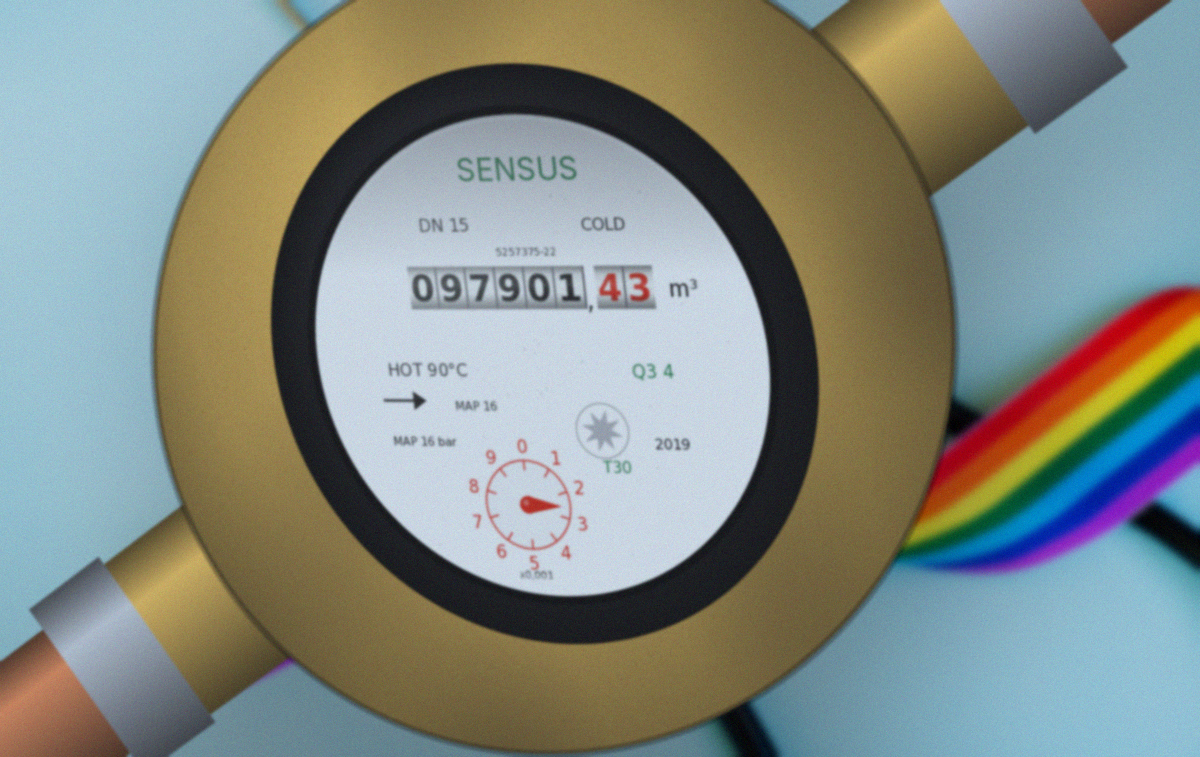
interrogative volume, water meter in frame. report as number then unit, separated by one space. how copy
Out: 97901.432 m³
